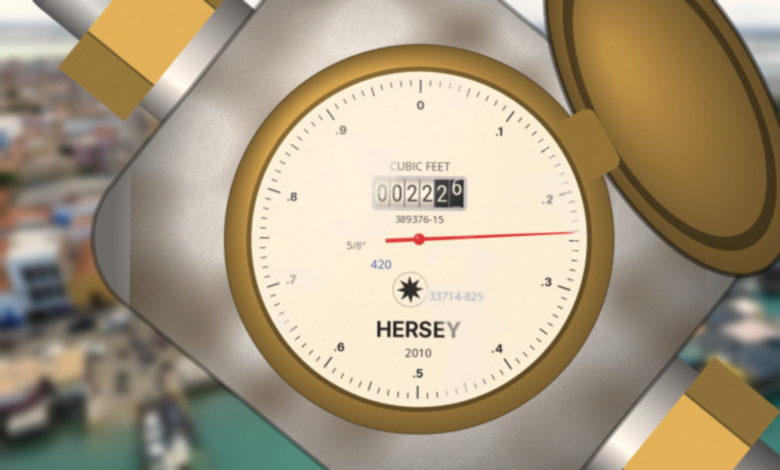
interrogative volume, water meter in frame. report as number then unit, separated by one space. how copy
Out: 2226.24 ft³
